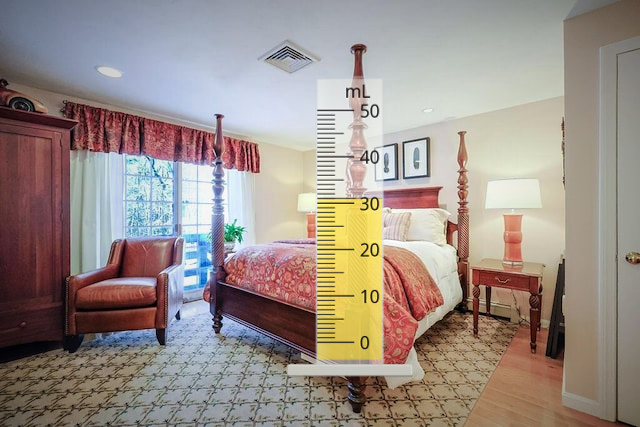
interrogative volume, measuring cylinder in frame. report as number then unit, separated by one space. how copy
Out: 31 mL
